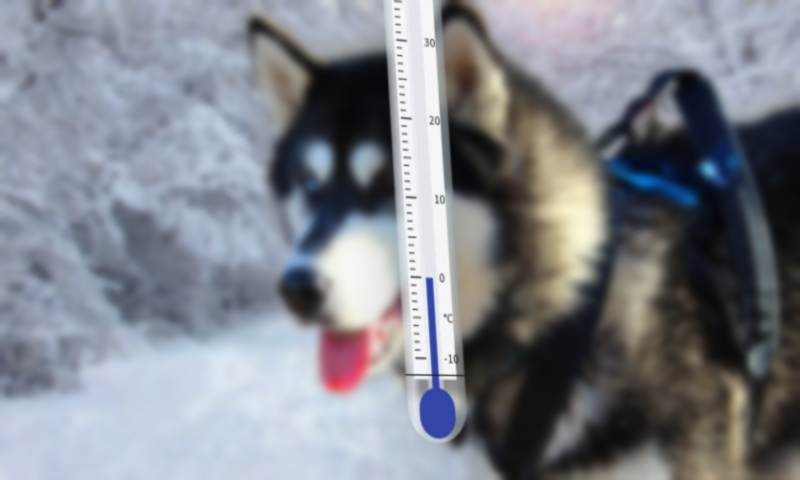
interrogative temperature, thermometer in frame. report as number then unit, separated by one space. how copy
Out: 0 °C
